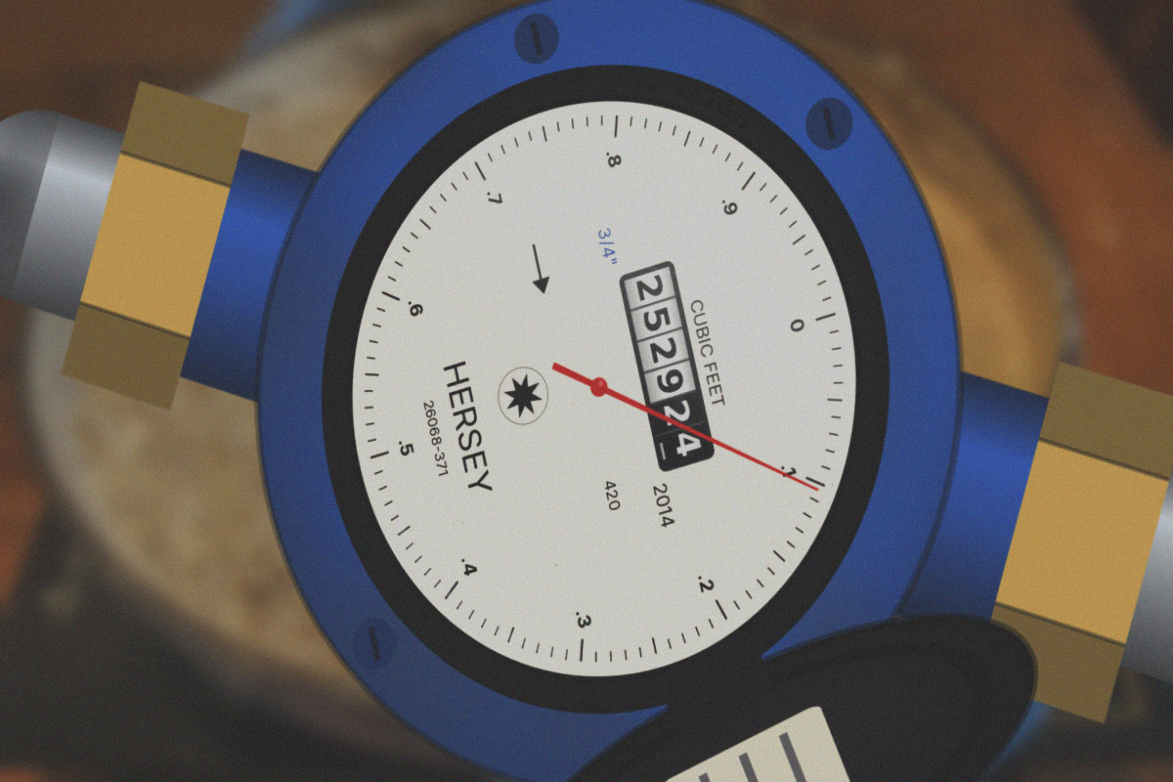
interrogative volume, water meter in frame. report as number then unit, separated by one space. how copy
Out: 252924.10 ft³
